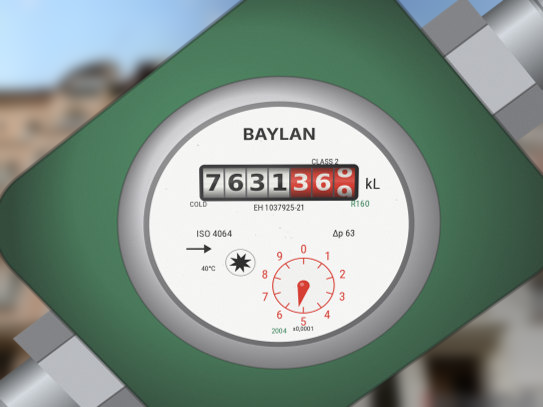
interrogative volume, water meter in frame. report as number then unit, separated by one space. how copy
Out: 7631.3685 kL
